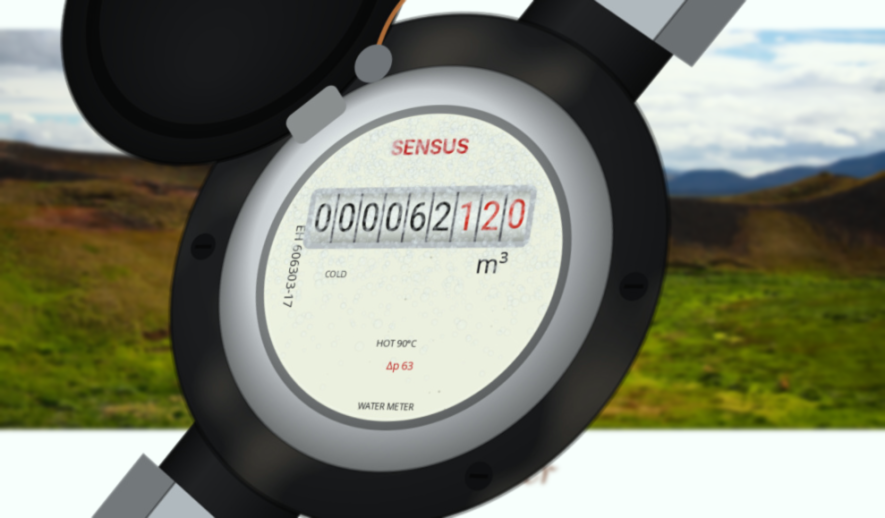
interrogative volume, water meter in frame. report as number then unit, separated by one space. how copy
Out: 62.120 m³
